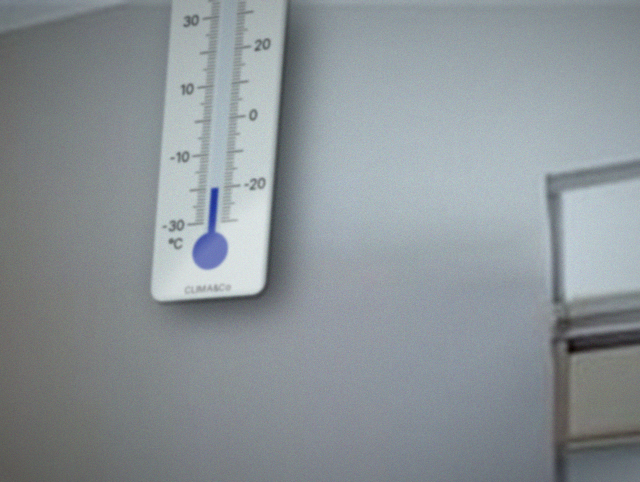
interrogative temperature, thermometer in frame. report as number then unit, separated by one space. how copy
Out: -20 °C
